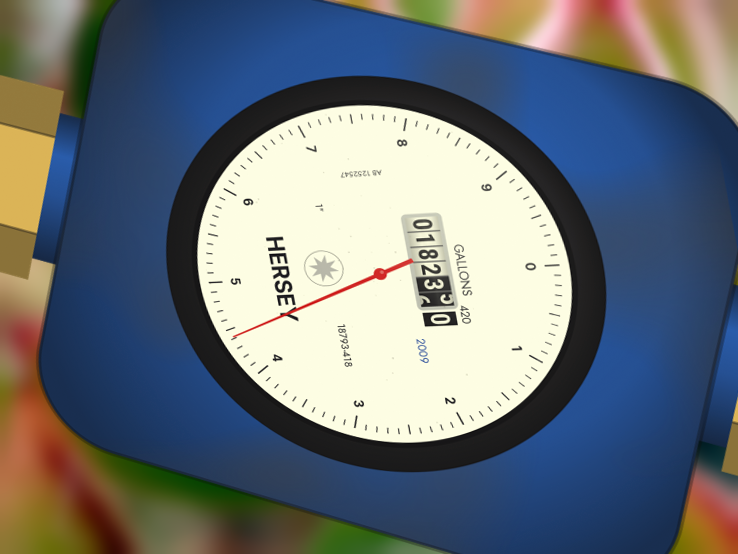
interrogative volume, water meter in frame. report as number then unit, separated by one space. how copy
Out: 182354.4 gal
